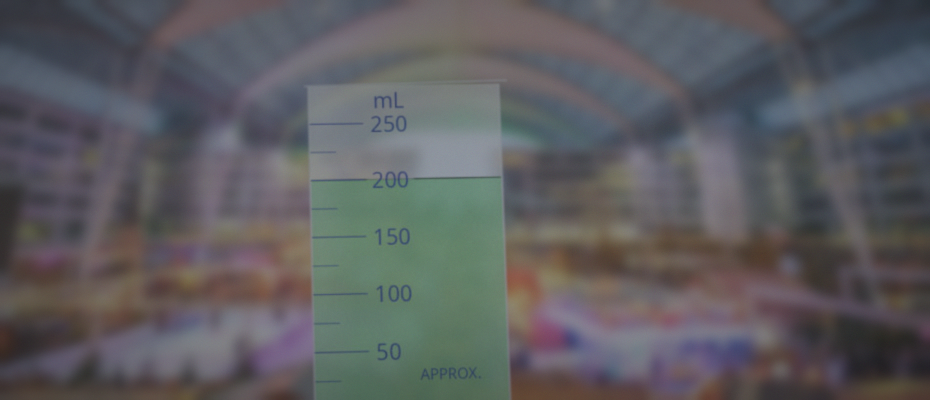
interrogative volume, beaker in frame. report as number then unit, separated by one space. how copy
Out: 200 mL
